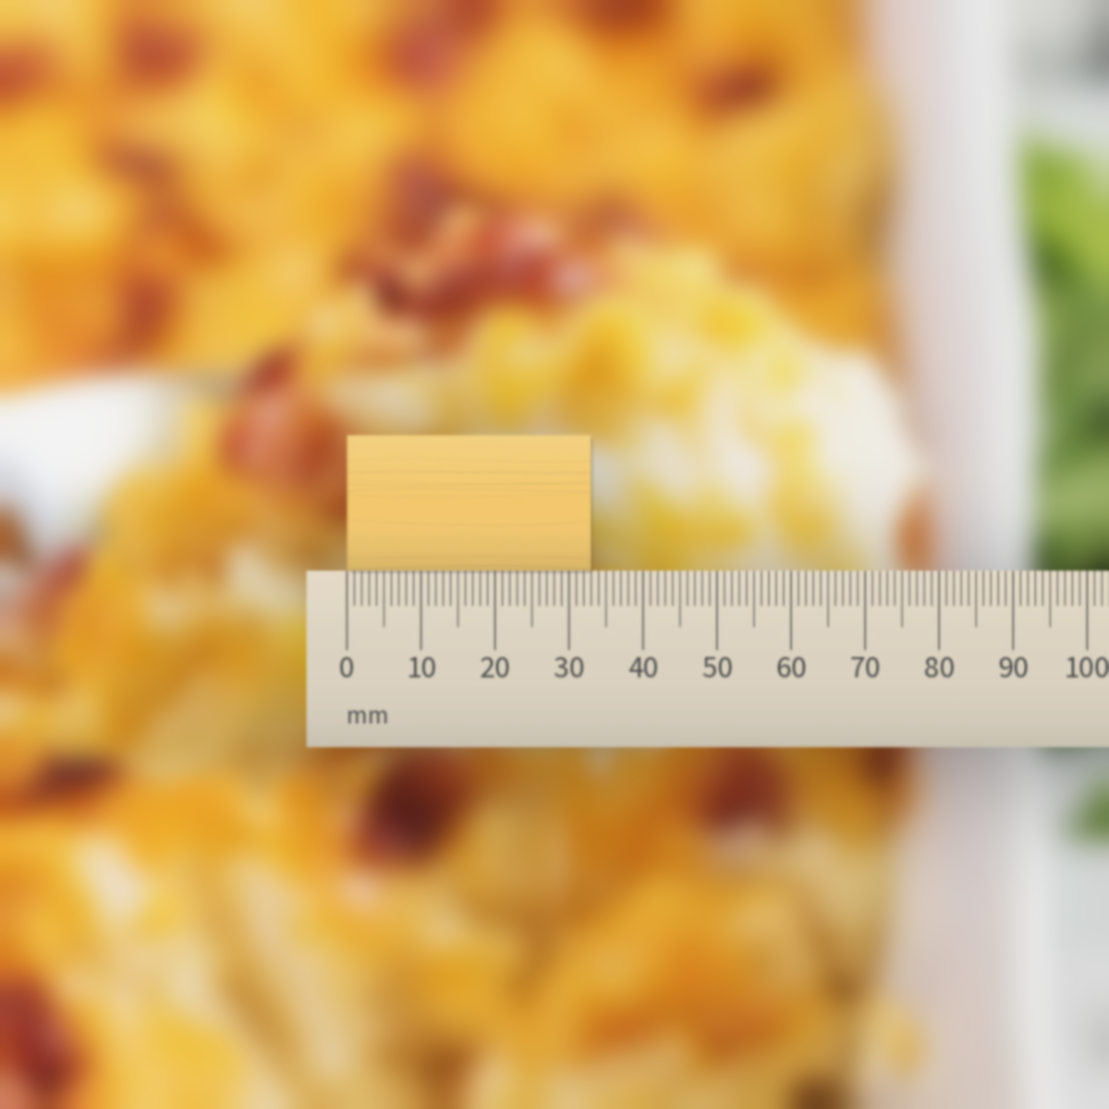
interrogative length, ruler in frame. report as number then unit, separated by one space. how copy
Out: 33 mm
